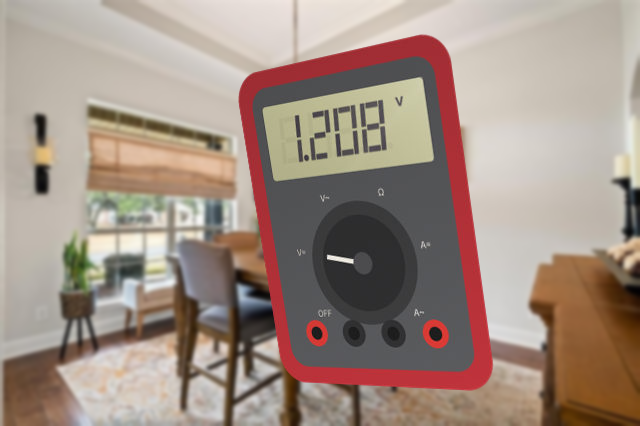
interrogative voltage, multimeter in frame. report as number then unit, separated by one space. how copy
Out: 1.208 V
